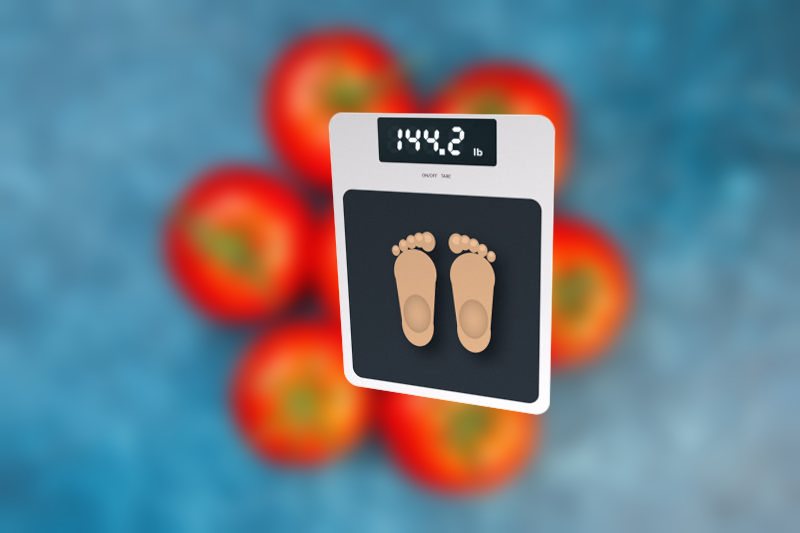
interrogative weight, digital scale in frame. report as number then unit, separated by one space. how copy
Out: 144.2 lb
